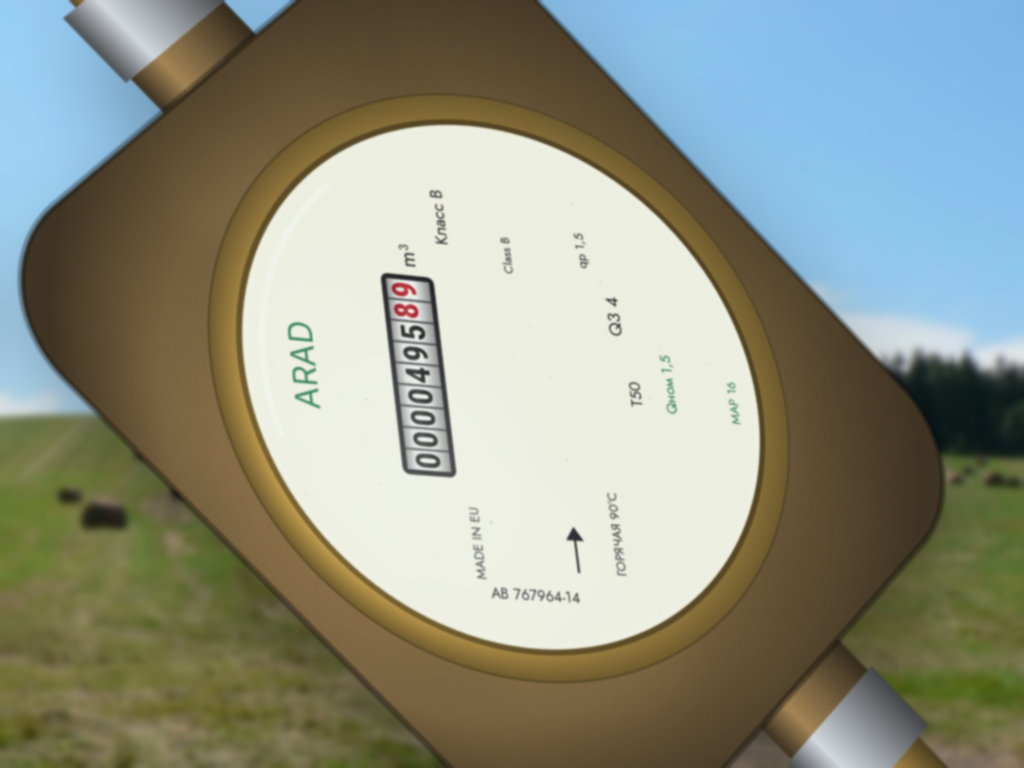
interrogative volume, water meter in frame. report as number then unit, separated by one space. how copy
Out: 495.89 m³
